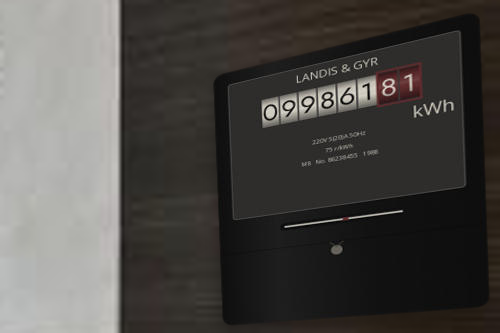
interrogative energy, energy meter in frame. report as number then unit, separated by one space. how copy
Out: 99861.81 kWh
